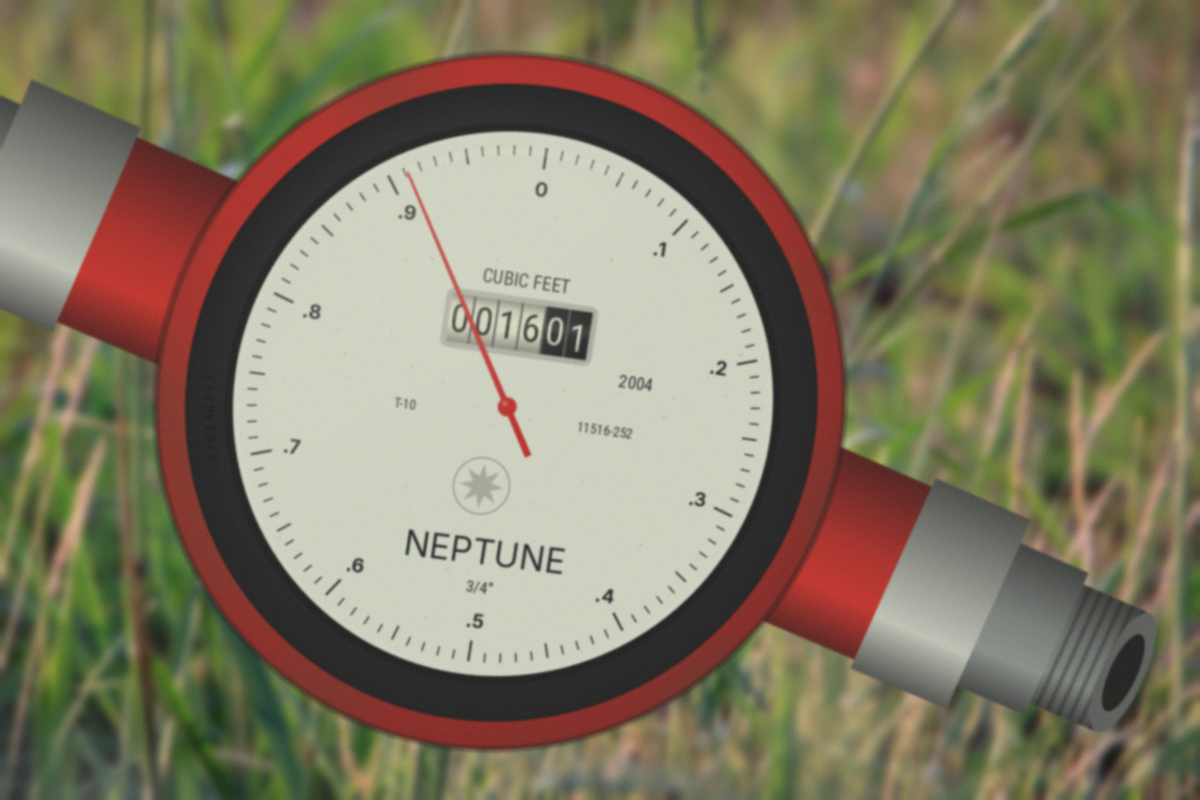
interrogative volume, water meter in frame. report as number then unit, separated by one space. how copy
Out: 1600.91 ft³
